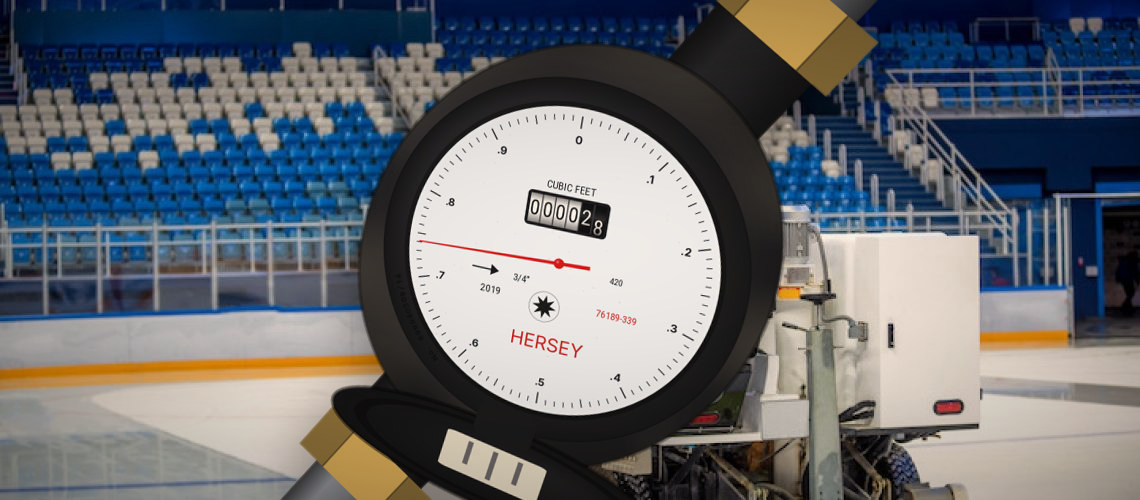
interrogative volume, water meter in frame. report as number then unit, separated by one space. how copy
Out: 27.74 ft³
